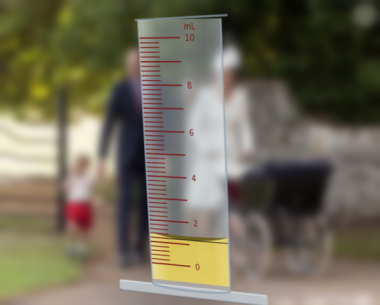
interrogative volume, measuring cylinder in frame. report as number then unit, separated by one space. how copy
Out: 1.2 mL
